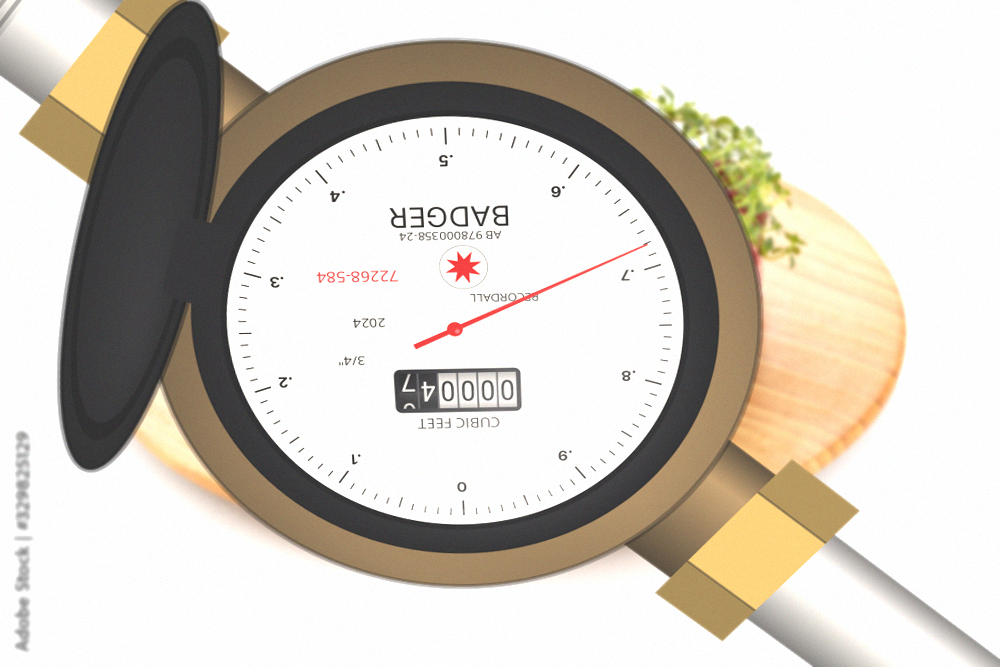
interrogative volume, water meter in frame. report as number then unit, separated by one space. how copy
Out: 46.68 ft³
